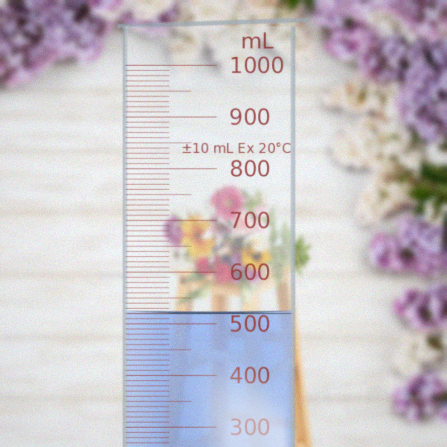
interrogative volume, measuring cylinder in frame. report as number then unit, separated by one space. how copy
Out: 520 mL
